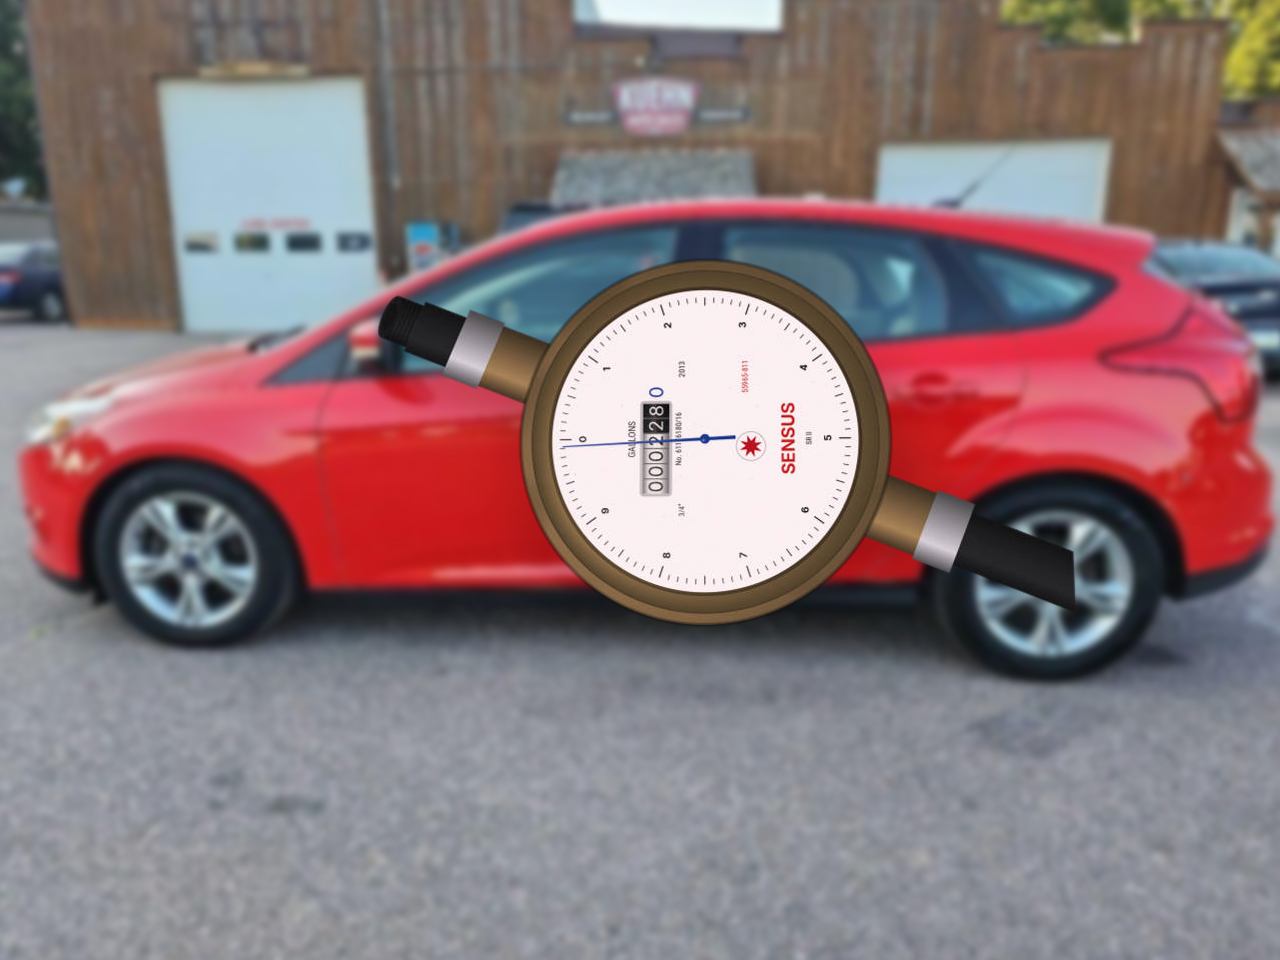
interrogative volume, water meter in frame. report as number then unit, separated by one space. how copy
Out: 2279.9 gal
